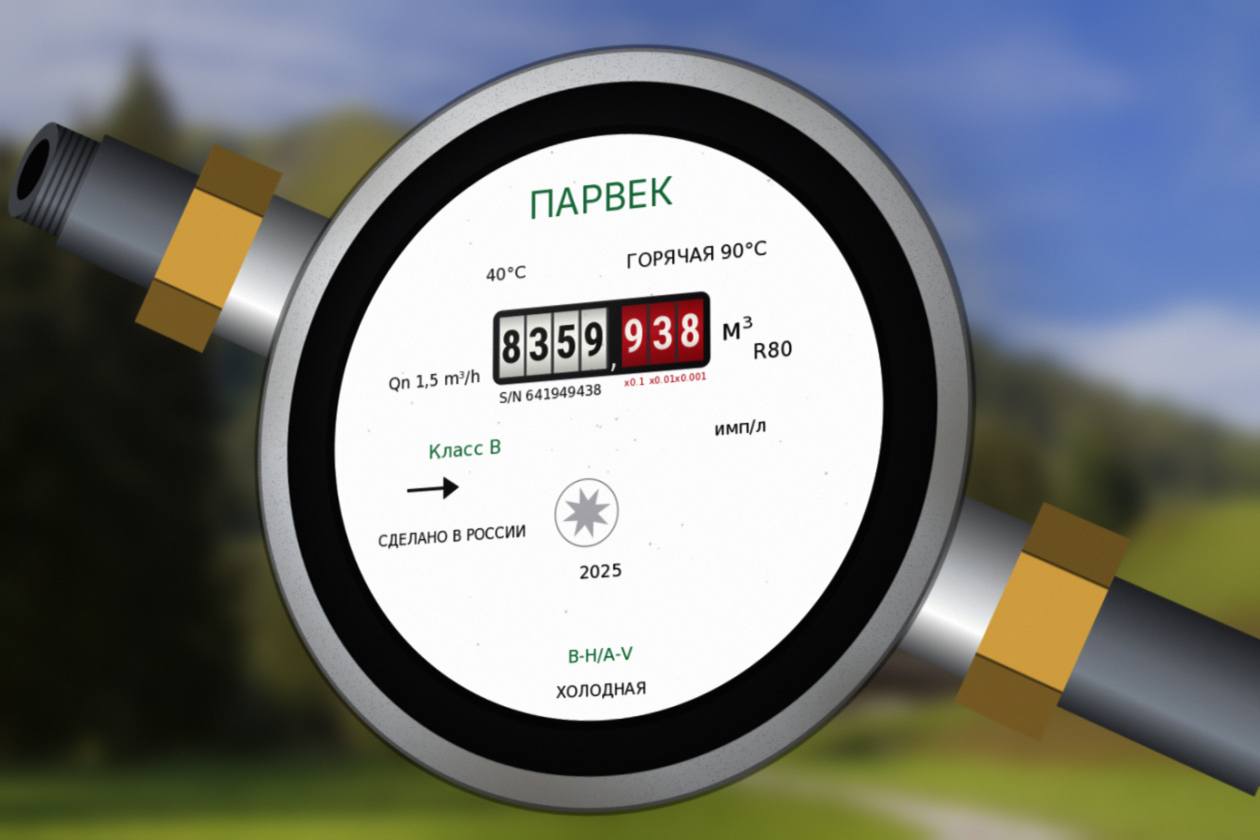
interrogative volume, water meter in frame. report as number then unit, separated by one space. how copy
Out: 8359.938 m³
